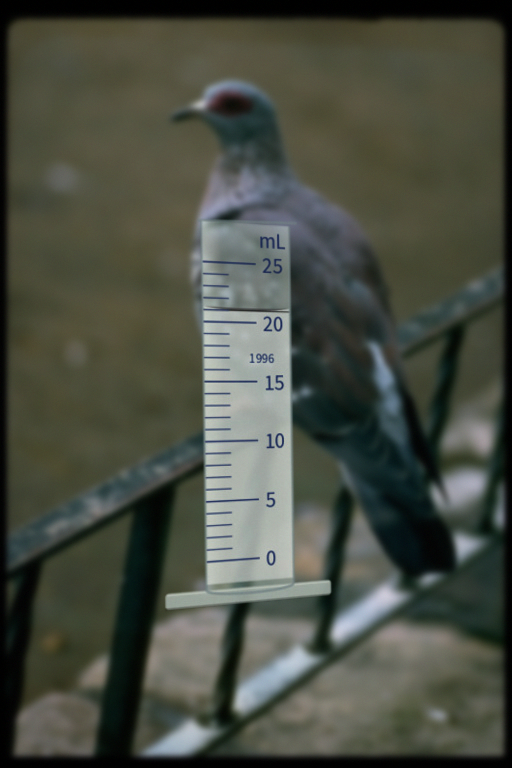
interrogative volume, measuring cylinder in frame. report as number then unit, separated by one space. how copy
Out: 21 mL
